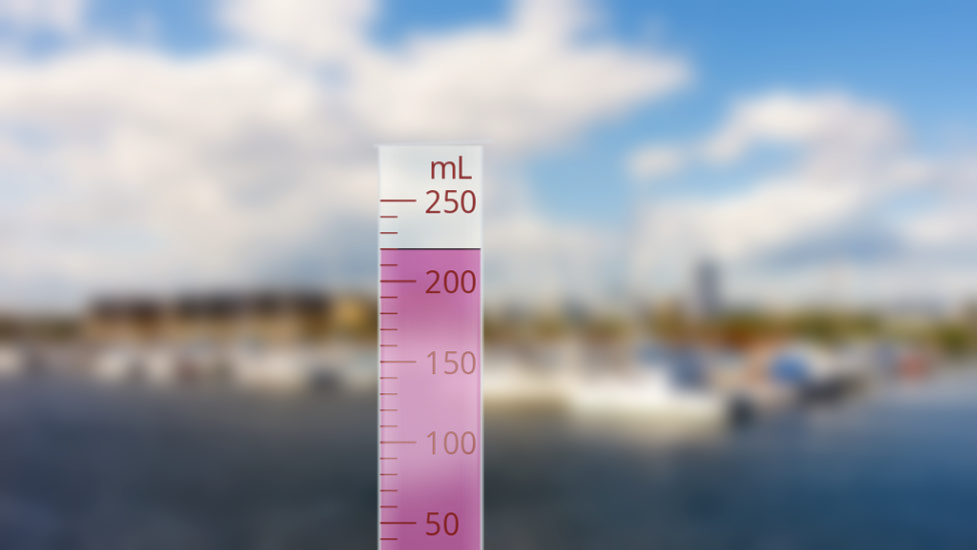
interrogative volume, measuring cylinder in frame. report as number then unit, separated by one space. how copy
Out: 220 mL
